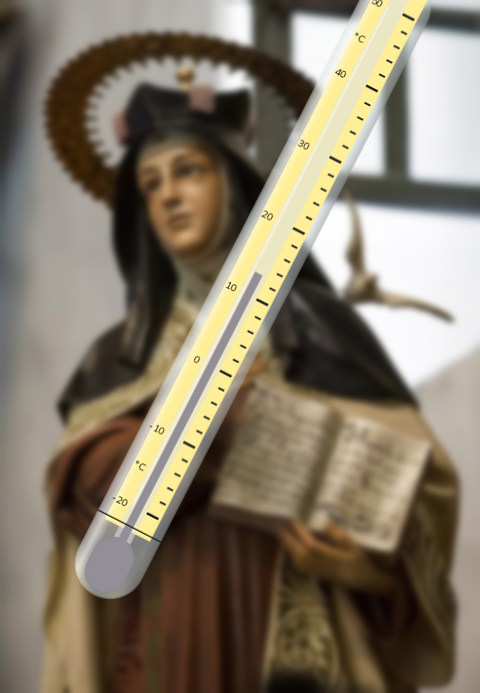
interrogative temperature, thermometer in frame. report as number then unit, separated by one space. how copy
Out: 13 °C
